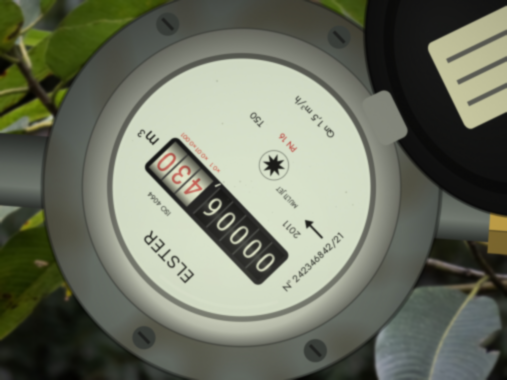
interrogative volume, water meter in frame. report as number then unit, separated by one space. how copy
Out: 6.430 m³
